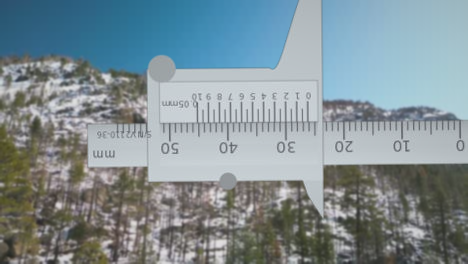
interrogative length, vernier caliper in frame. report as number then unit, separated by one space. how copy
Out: 26.2 mm
